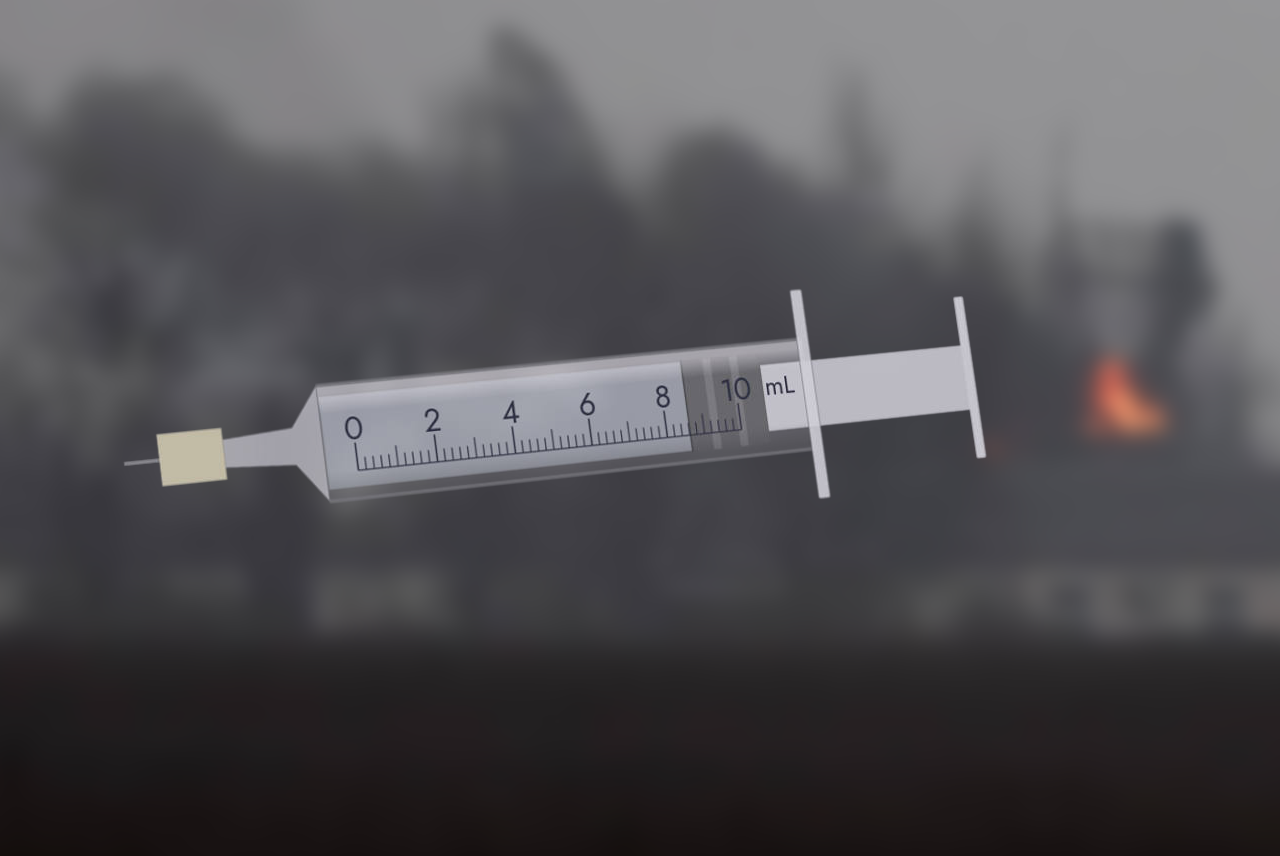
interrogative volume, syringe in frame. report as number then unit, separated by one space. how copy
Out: 8.6 mL
